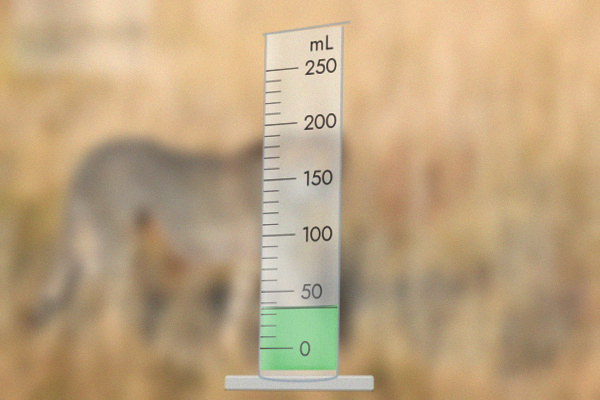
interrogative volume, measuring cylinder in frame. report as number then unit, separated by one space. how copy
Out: 35 mL
